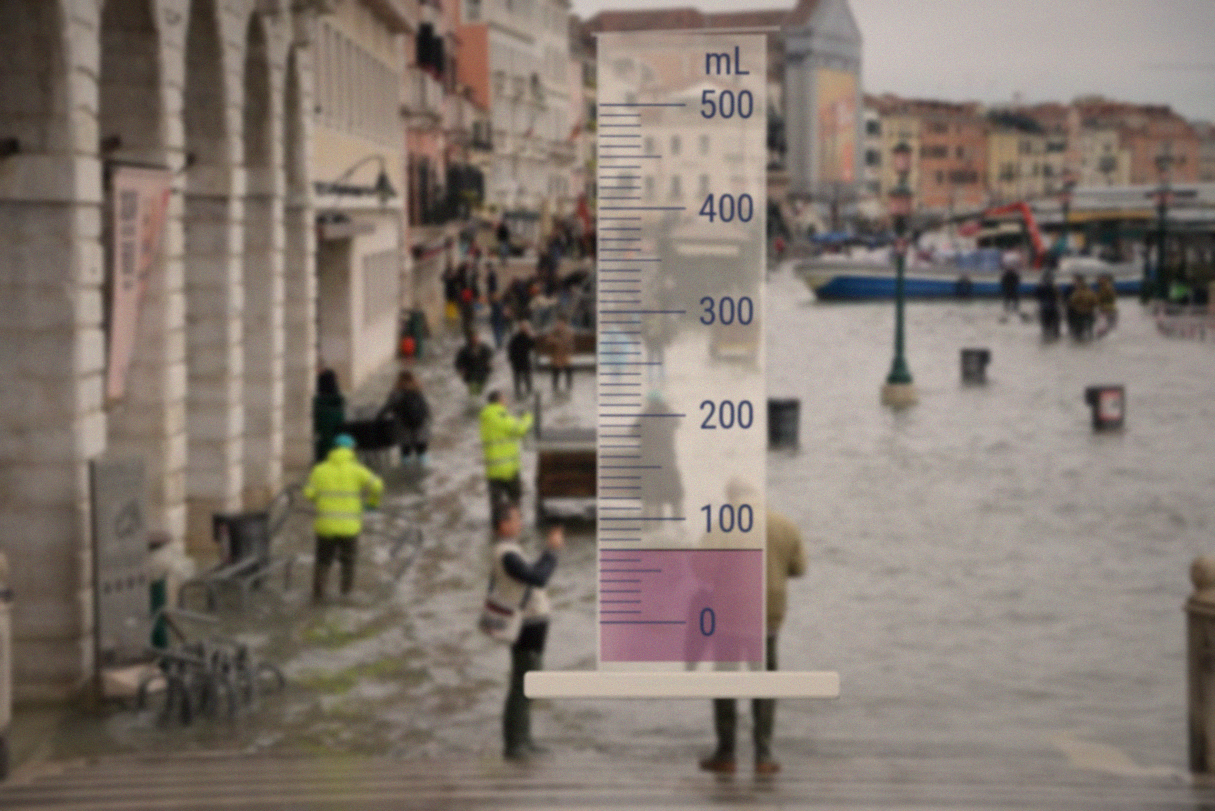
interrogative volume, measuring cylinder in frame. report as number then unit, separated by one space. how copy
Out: 70 mL
